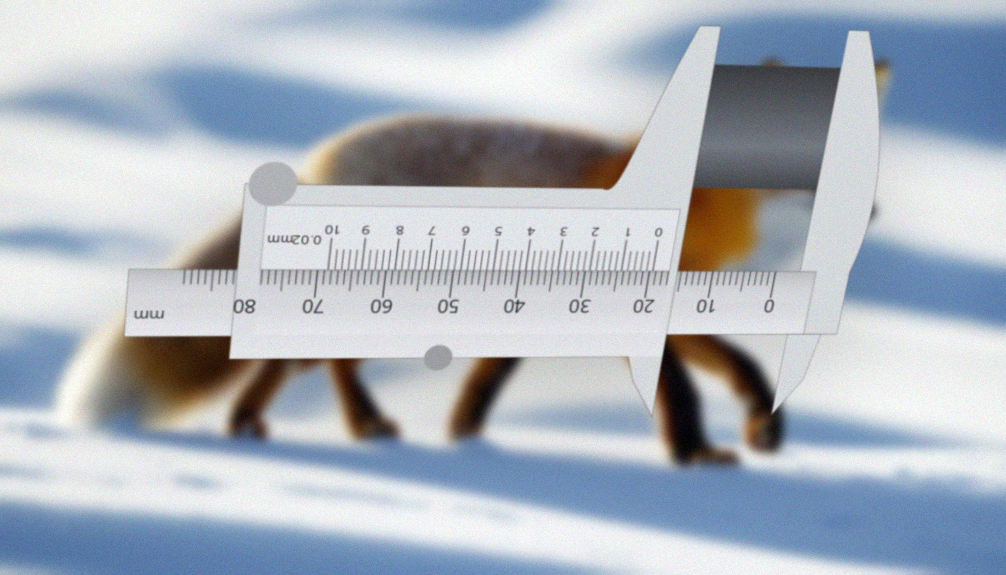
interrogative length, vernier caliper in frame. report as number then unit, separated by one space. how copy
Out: 19.5 mm
